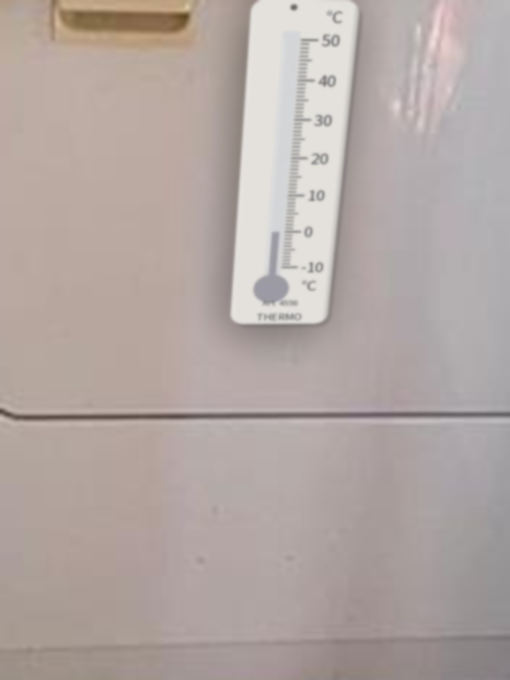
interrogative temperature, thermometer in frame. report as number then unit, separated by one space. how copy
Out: 0 °C
